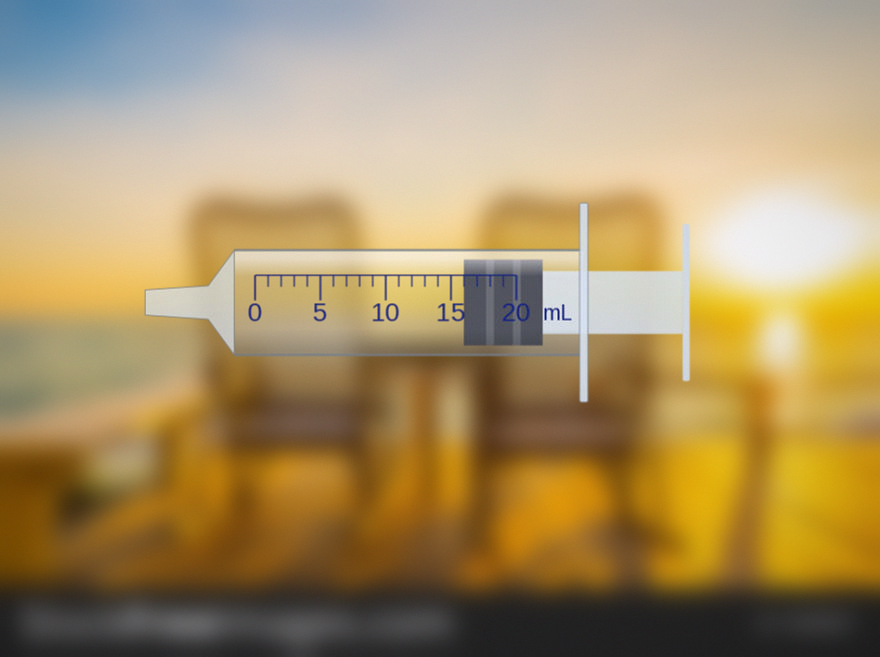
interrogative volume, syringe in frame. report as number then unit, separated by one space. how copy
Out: 16 mL
